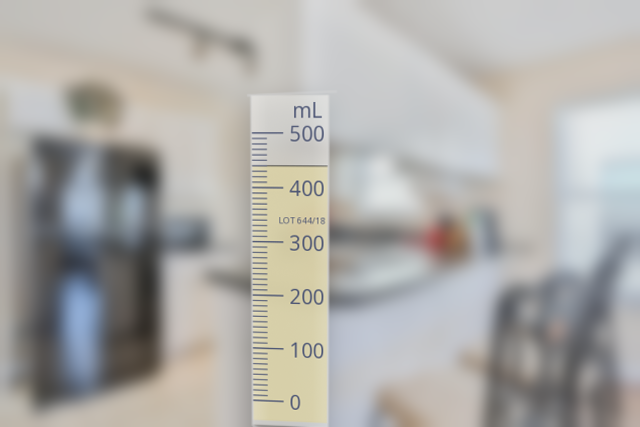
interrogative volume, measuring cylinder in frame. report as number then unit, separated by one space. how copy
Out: 440 mL
